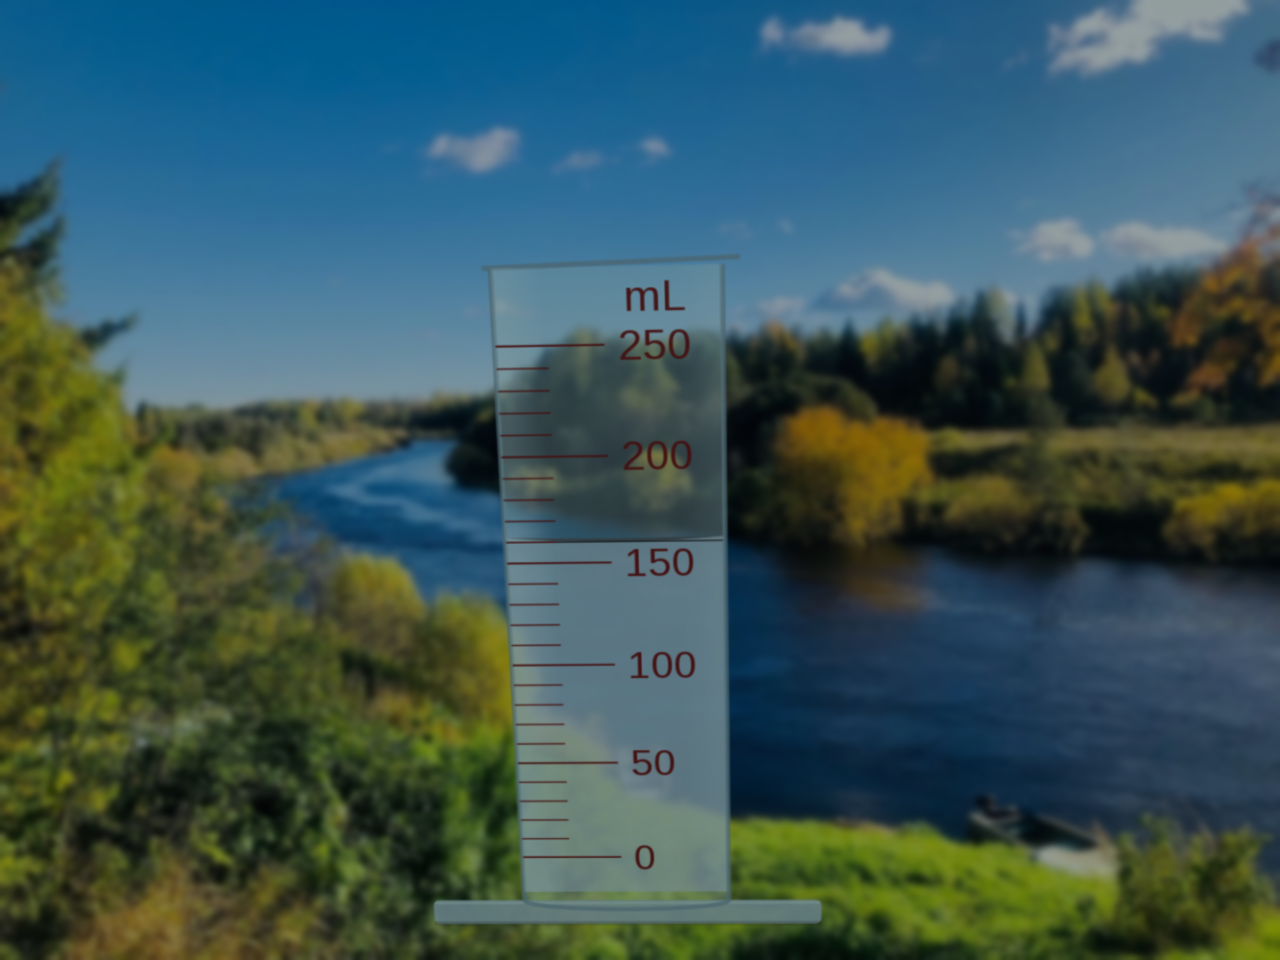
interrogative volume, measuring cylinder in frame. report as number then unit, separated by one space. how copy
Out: 160 mL
